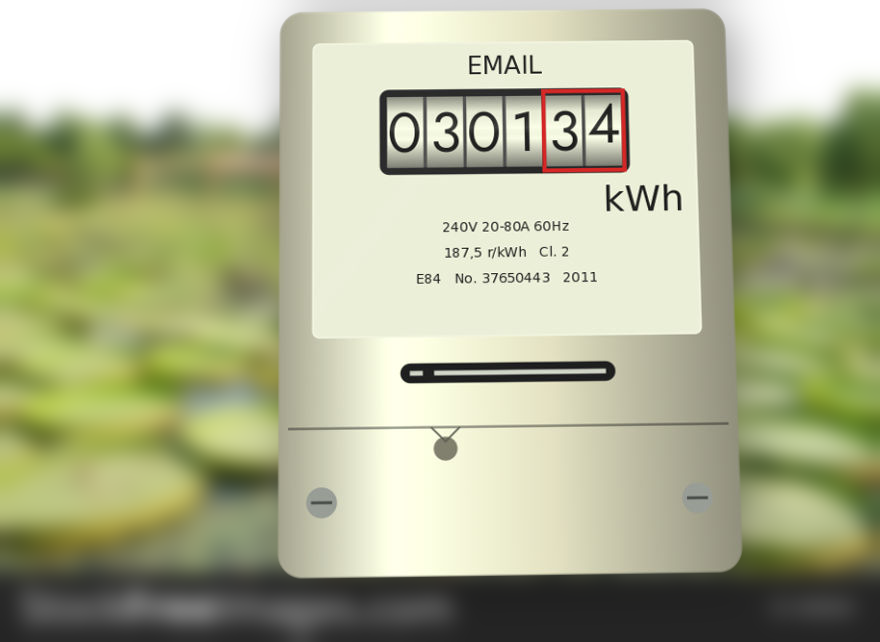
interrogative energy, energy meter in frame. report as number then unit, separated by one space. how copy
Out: 301.34 kWh
